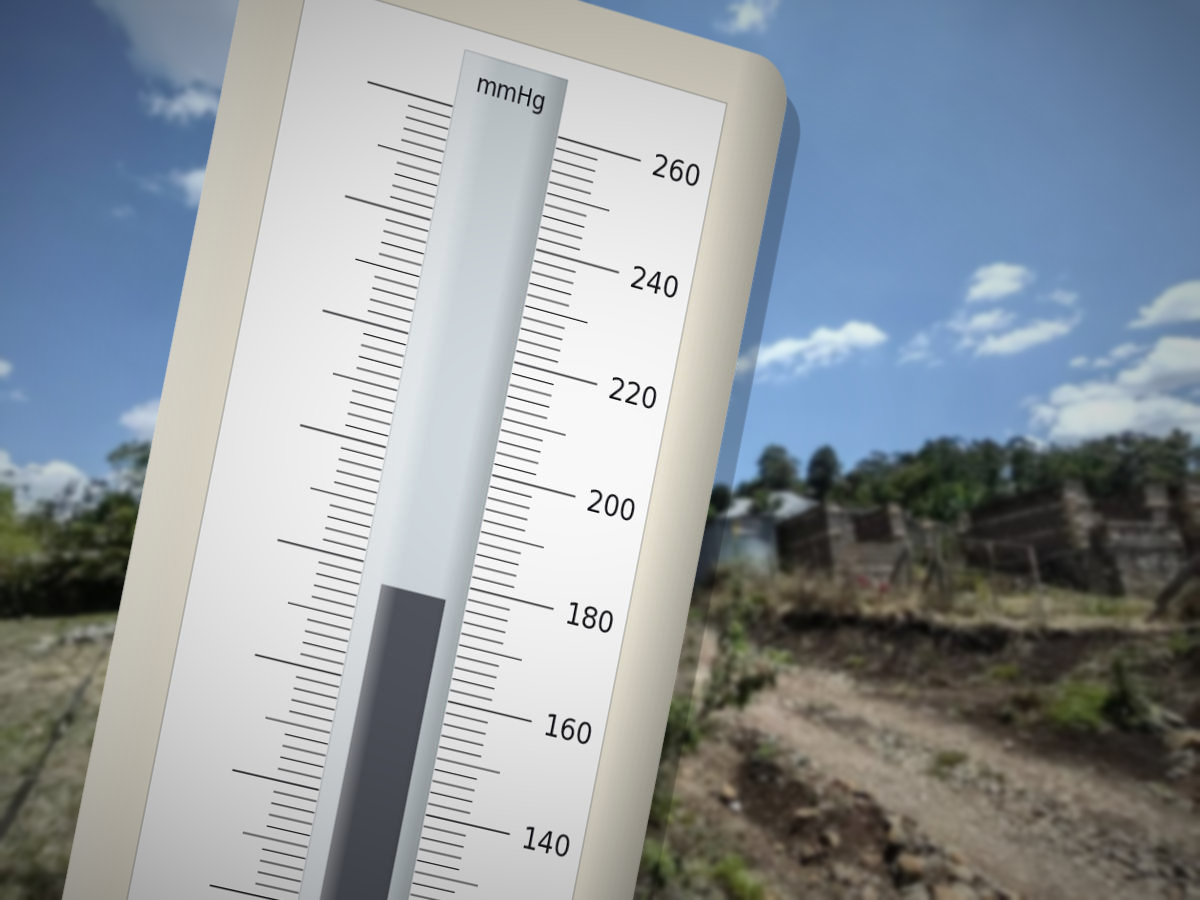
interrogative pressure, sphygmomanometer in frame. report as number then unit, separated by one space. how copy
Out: 177 mmHg
